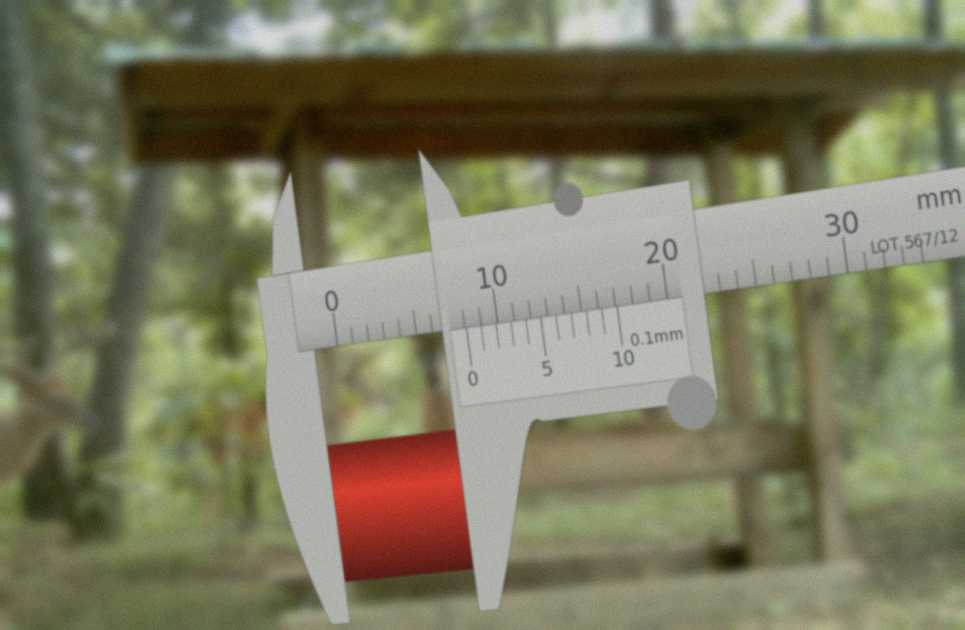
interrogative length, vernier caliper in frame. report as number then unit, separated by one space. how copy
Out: 8.1 mm
